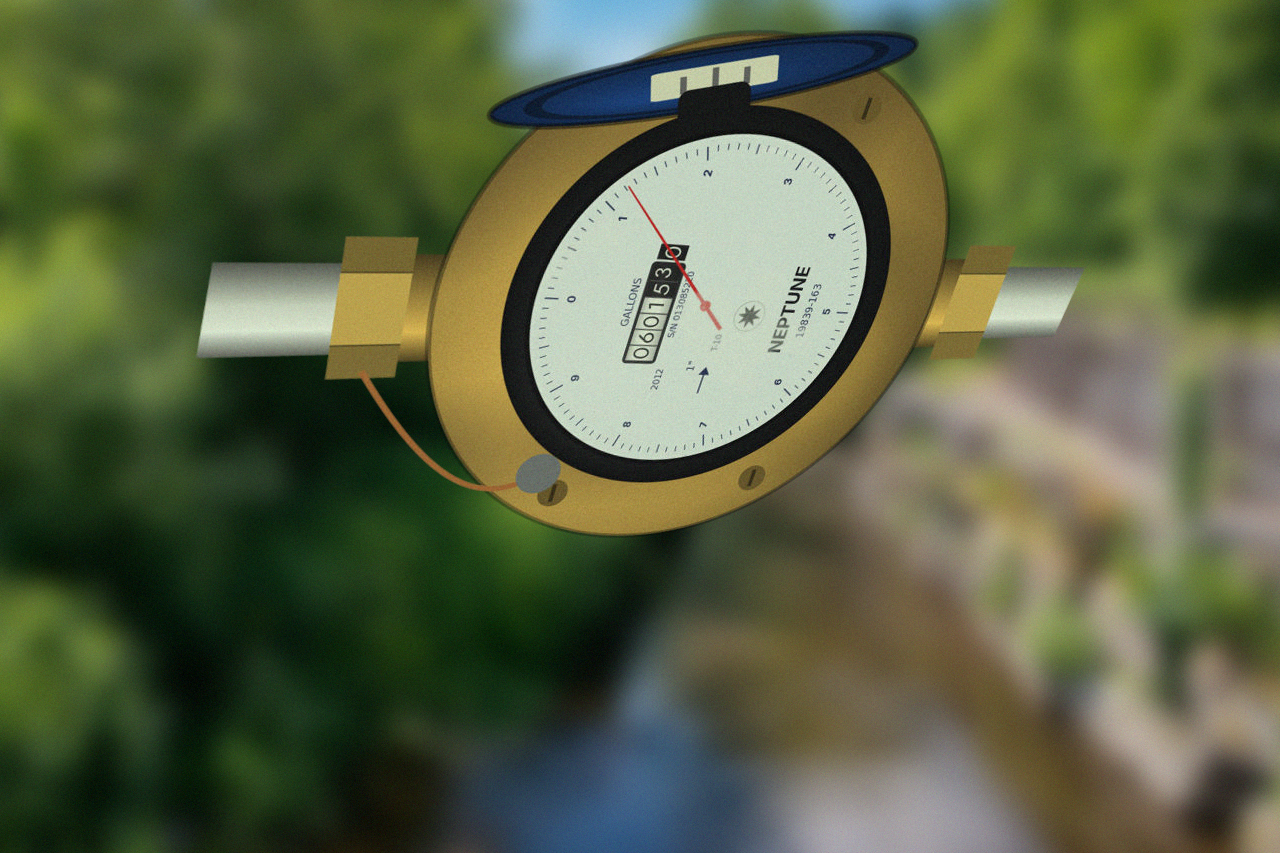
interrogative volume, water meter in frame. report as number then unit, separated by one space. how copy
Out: 601531.2 gal
